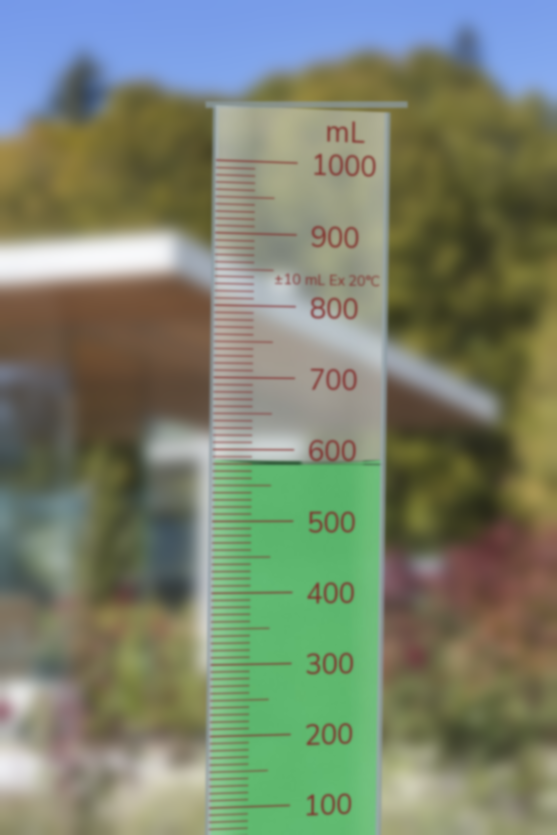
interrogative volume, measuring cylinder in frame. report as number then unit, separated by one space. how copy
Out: 580 mL
